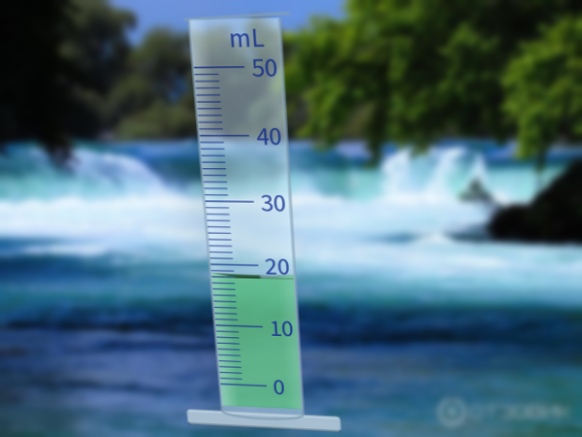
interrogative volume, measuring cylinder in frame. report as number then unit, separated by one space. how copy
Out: 18 mL
